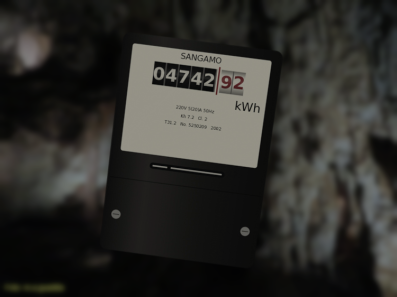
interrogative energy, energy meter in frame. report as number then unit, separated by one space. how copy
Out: 4742.92 kWh
